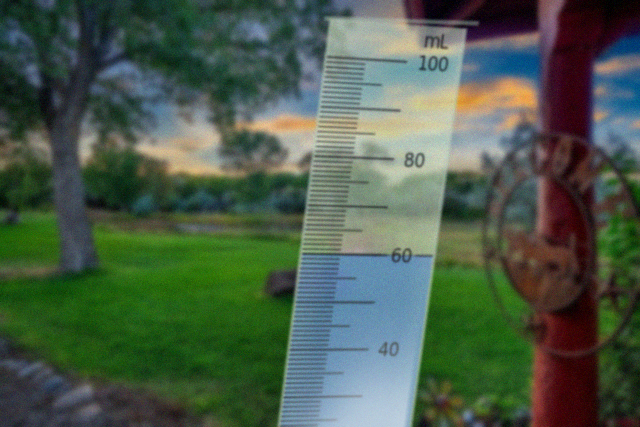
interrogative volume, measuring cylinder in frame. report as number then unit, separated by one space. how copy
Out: 60 mL
